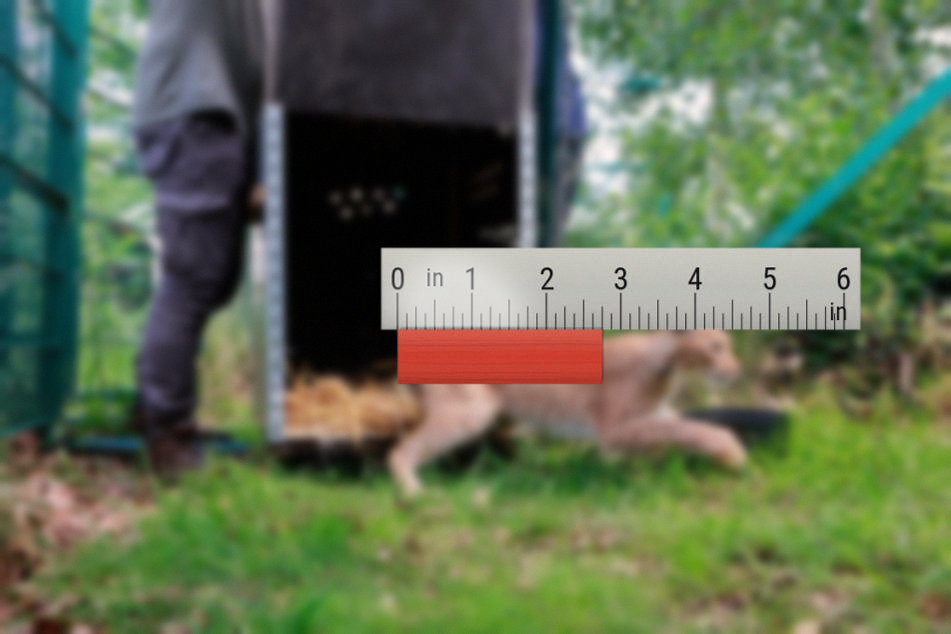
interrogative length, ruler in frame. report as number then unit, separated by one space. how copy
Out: 2.75 in
